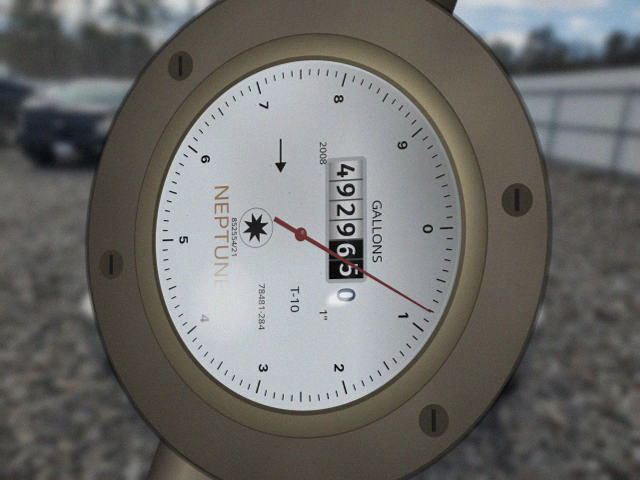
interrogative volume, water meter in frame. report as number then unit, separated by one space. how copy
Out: 4929650.8 gal
